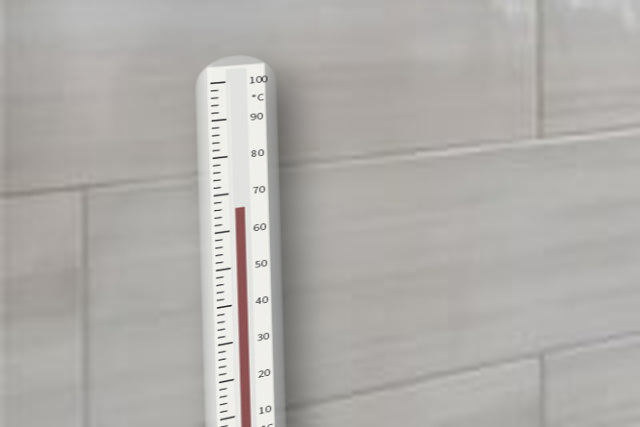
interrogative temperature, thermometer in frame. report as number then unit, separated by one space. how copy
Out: 66 °C
